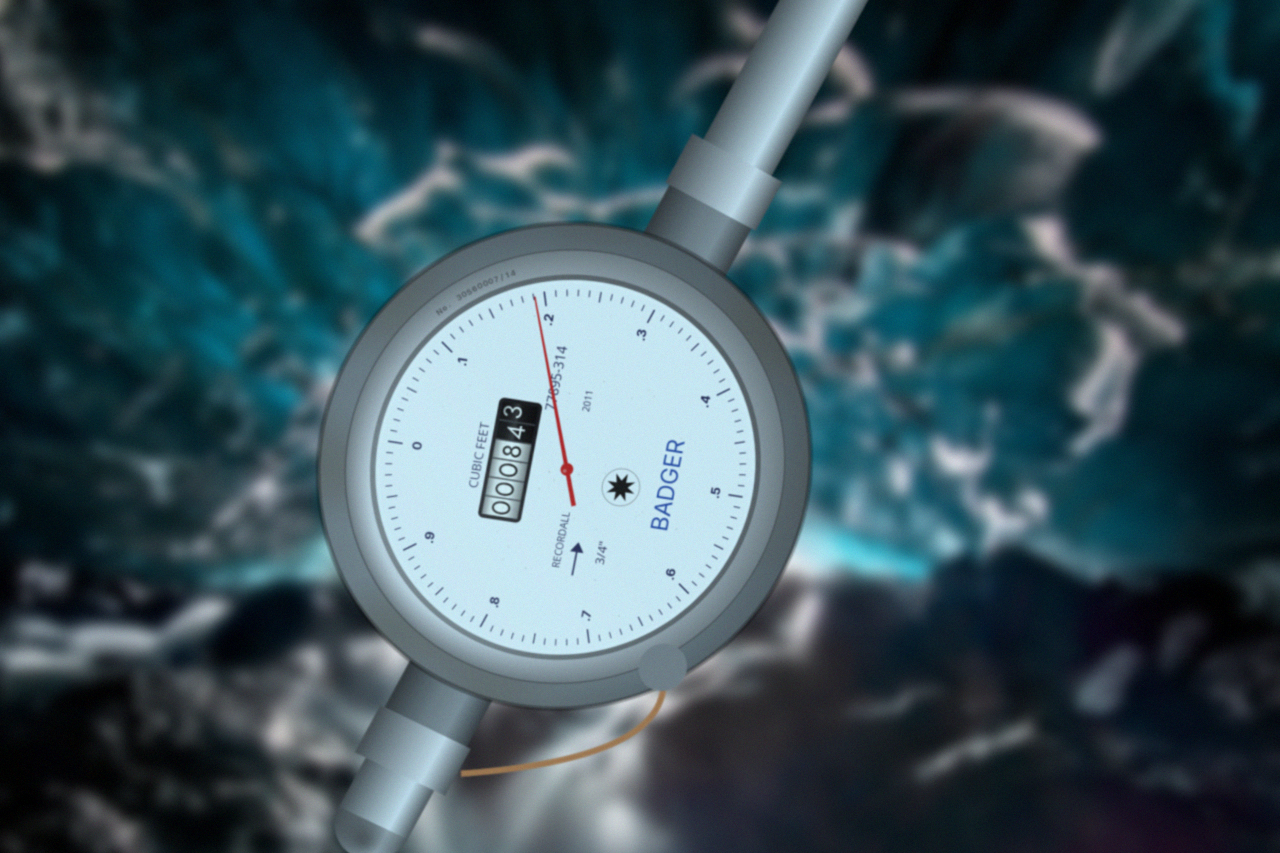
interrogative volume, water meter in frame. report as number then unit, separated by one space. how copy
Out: 843.19 ft³
